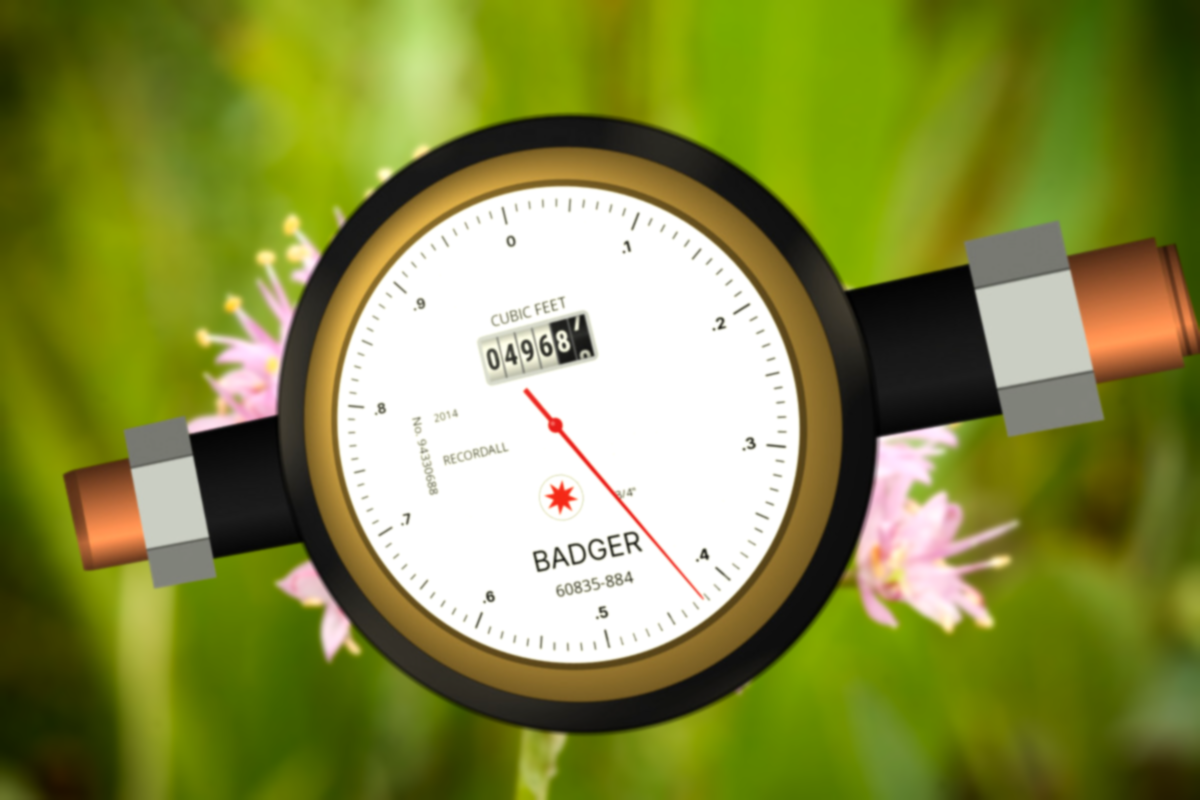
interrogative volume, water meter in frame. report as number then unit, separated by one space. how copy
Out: 49687.42 ft³
